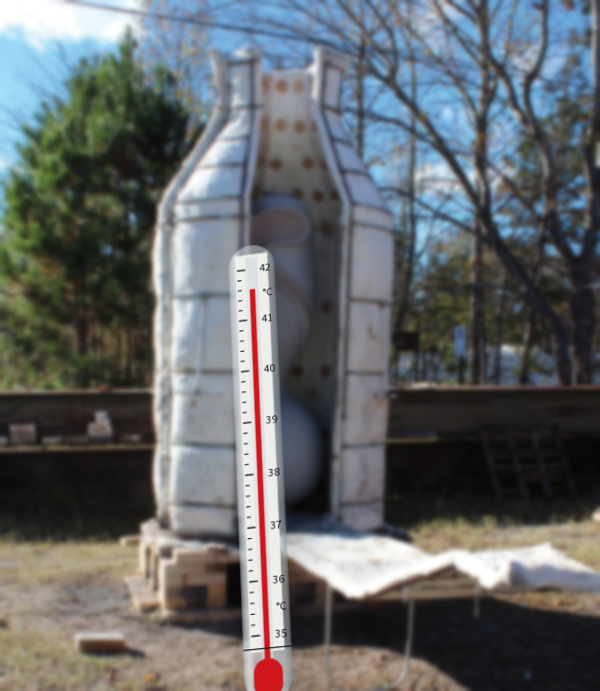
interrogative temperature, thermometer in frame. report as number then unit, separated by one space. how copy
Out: 41.6 °C
